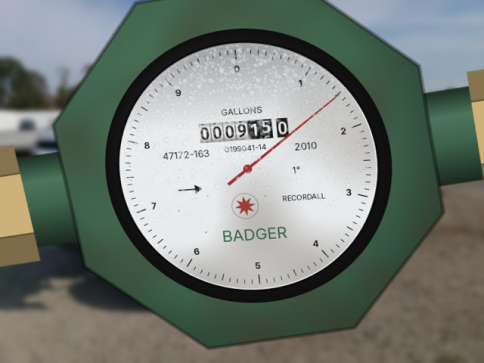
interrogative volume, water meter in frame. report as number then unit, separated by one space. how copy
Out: 9151.5 gal
